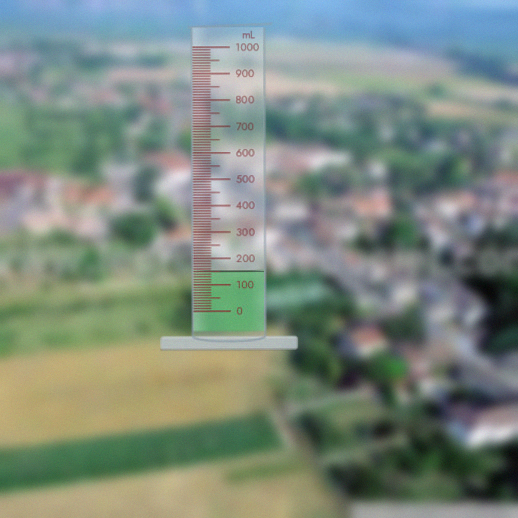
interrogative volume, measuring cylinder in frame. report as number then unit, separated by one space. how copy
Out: 150 mL
